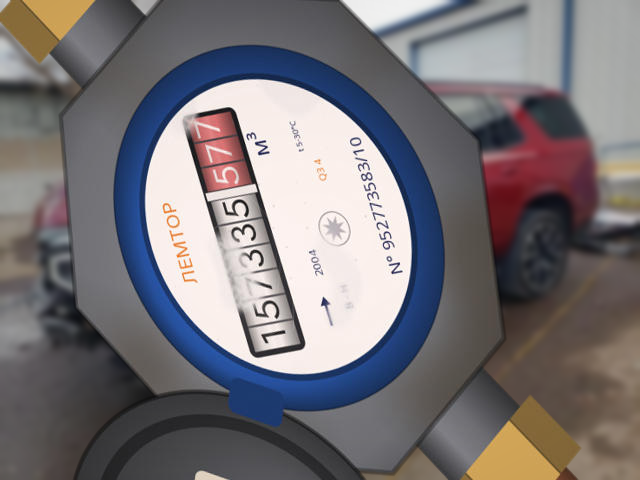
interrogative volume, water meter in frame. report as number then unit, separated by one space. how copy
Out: 157335.577 m³
